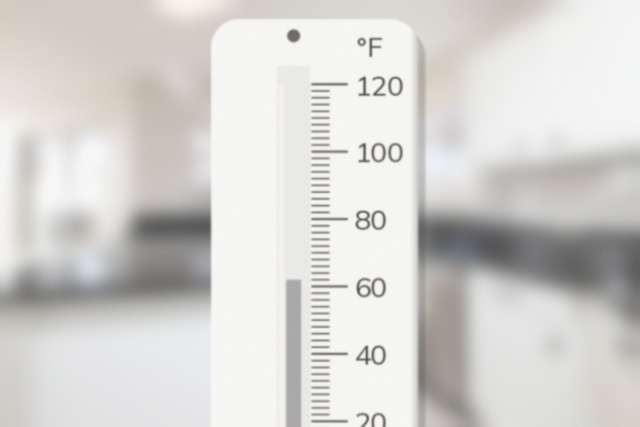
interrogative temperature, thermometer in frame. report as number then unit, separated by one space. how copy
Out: 62 °F
